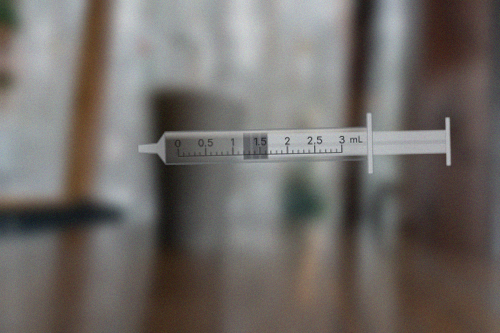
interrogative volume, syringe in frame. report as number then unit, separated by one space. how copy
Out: 1.2 mL
